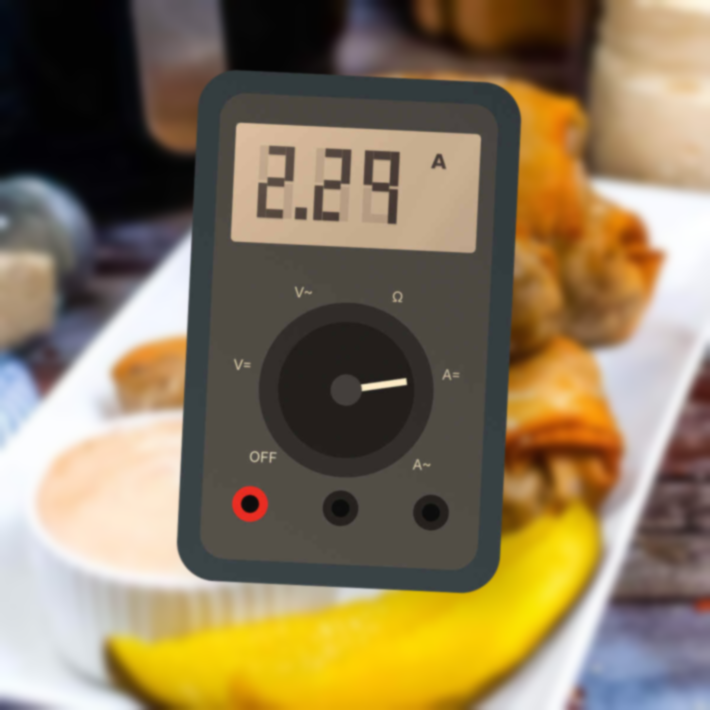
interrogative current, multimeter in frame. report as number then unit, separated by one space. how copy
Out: 2.29 A
